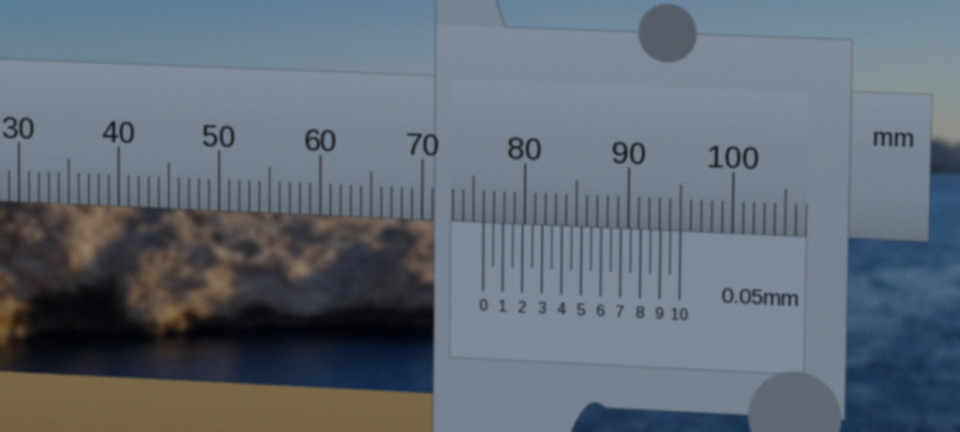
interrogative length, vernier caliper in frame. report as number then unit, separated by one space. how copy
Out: 76.0 mm
